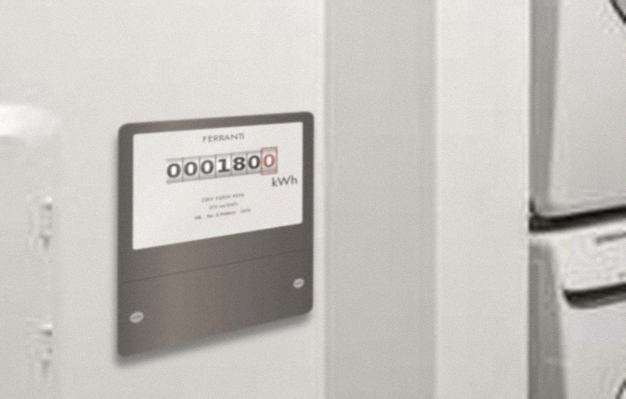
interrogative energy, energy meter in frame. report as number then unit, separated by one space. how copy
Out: 180.0 kWh
